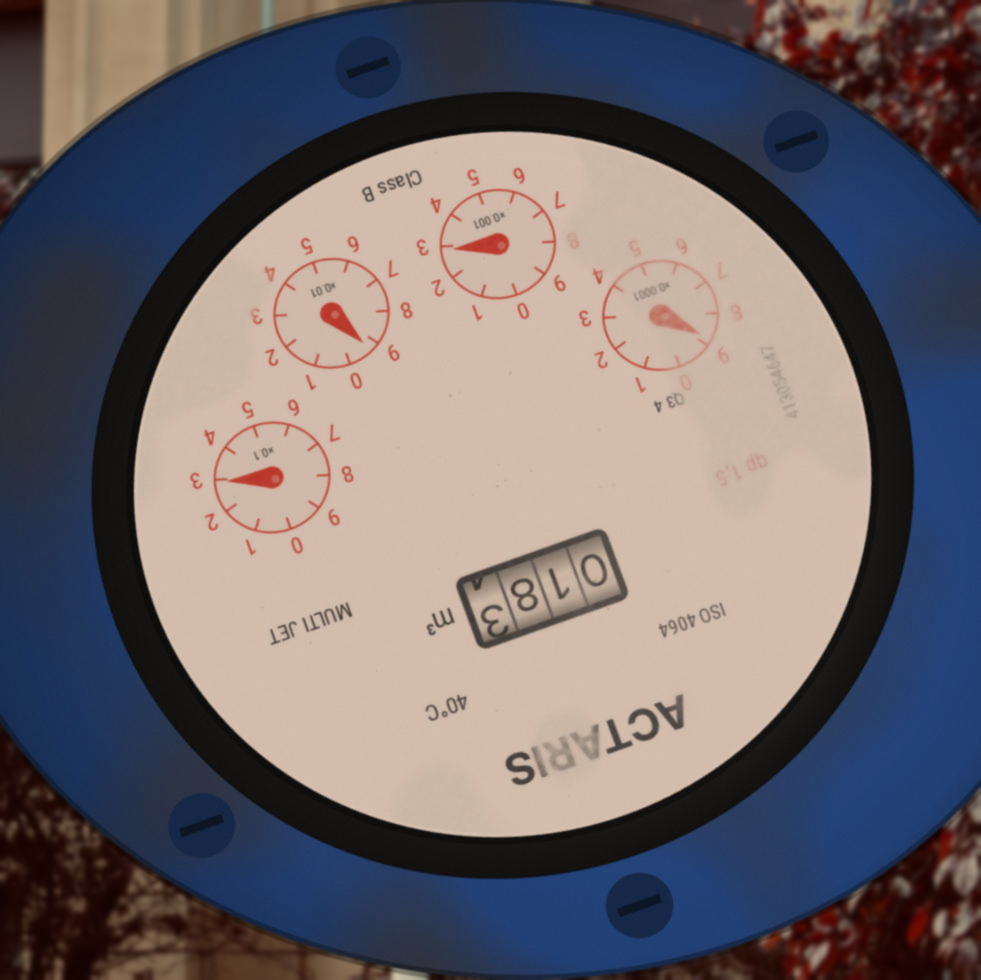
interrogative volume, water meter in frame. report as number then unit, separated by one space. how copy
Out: 183.2928 m³
